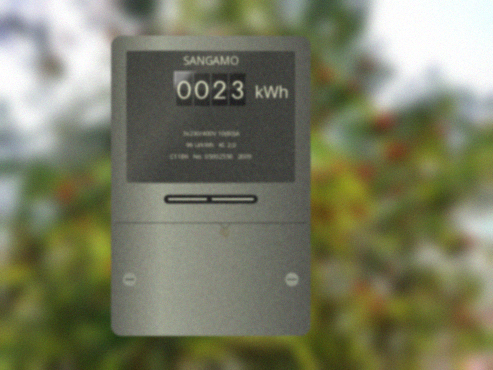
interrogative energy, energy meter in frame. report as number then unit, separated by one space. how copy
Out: 23 kWh
